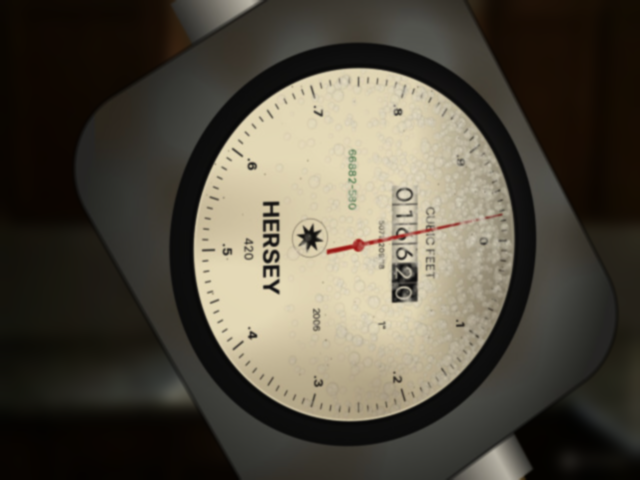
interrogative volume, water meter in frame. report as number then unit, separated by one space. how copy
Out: 16619.97 ft³
